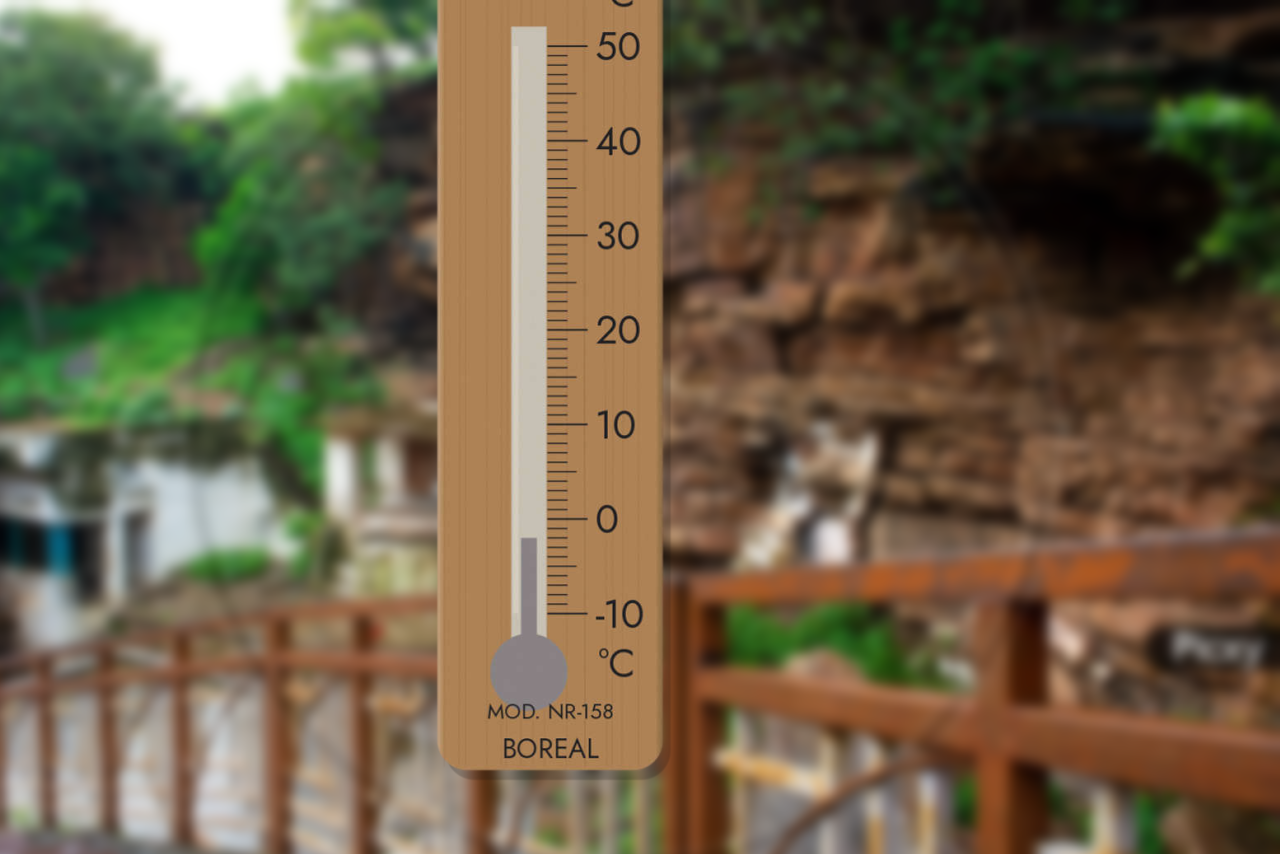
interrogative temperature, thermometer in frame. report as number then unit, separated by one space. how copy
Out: -2 °C
